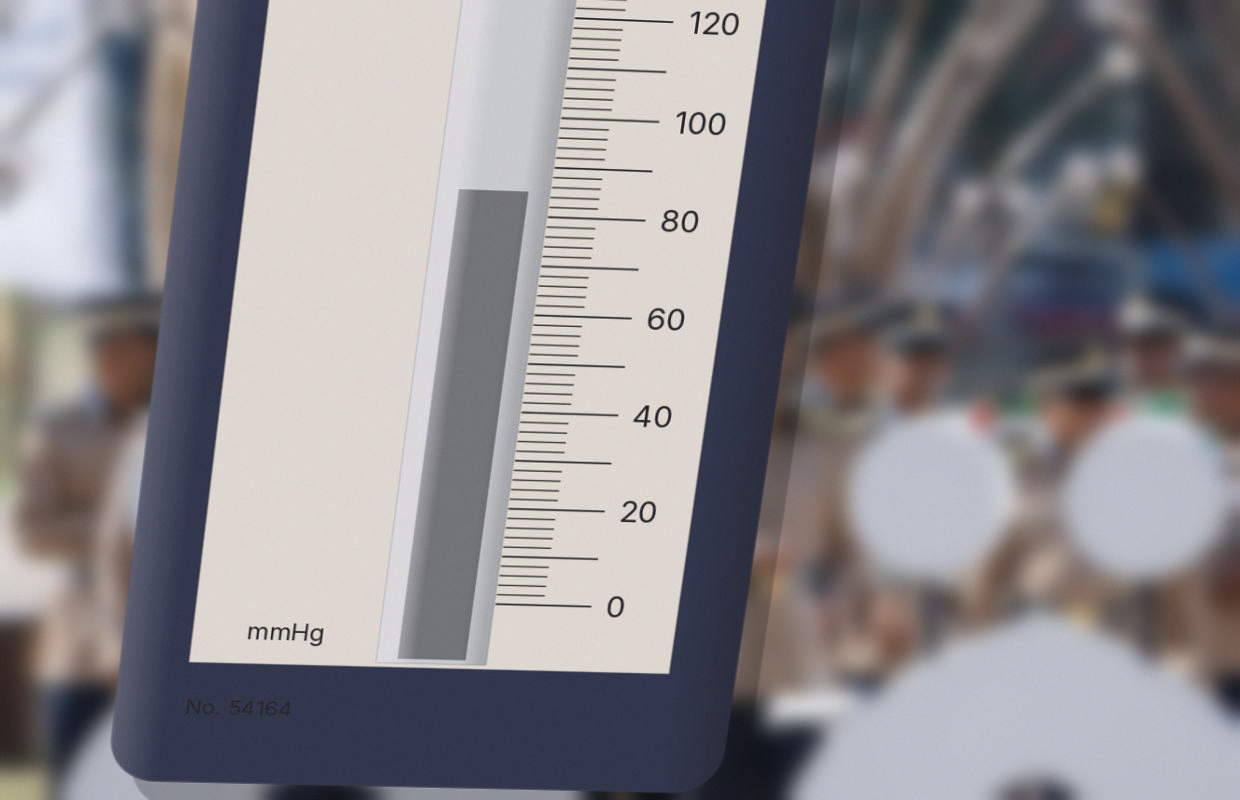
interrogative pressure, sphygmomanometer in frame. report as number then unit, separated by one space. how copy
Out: 85 mmHg
